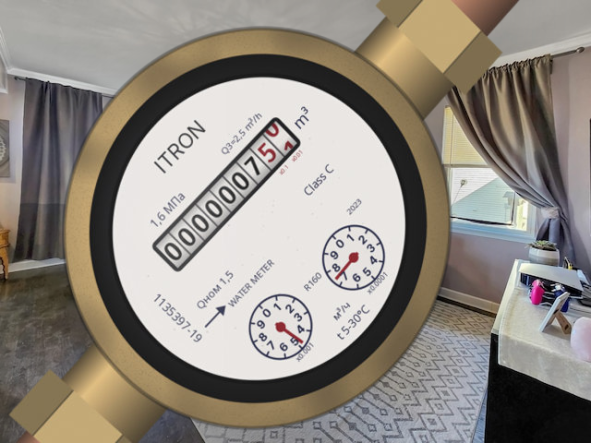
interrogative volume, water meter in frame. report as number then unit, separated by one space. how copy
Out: 7.5047 m³
